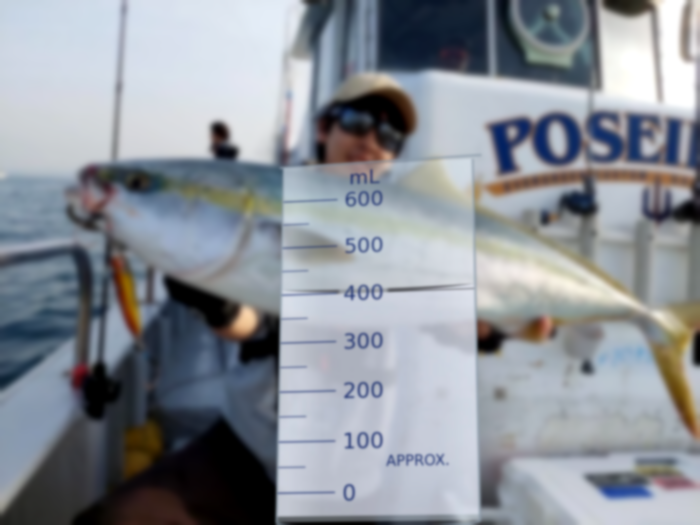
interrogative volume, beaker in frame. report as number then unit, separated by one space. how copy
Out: 400 mL
